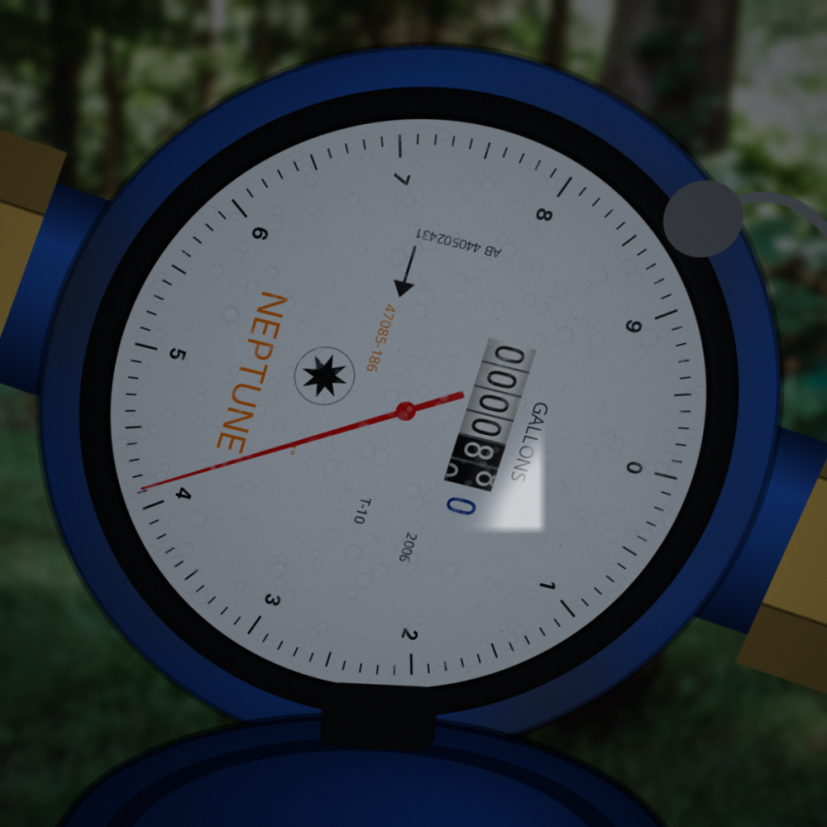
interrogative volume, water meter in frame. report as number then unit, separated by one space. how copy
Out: 884.1 gal
